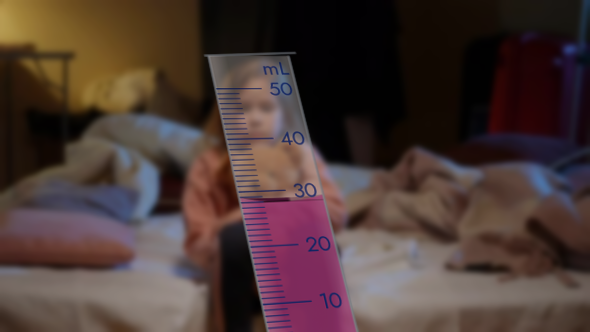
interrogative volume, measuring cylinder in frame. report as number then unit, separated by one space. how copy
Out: 28 mL
